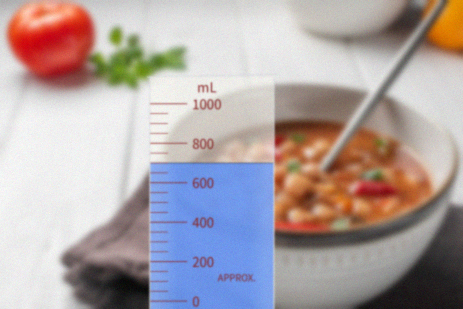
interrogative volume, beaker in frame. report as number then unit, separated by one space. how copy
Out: 700 mL
